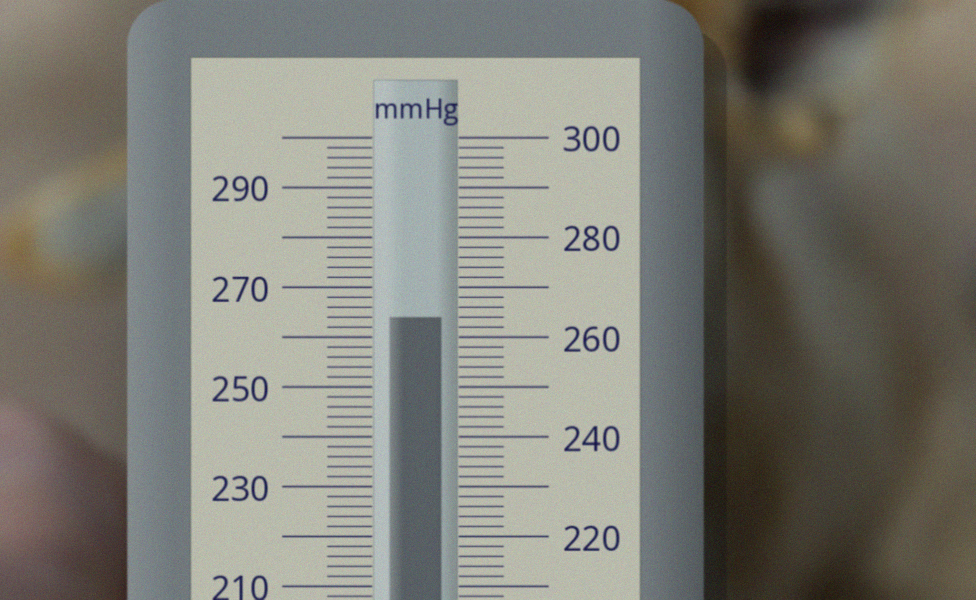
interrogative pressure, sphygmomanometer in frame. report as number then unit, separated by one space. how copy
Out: 264 mmHg
